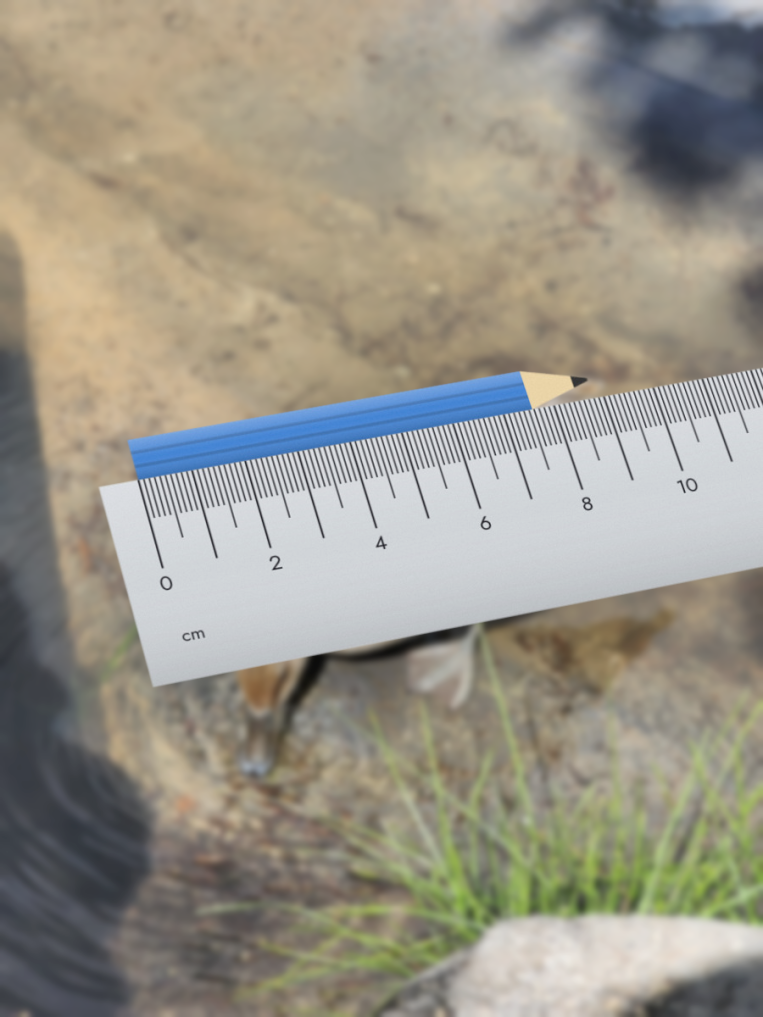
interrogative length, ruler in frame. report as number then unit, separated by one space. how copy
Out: 8.8 cm
